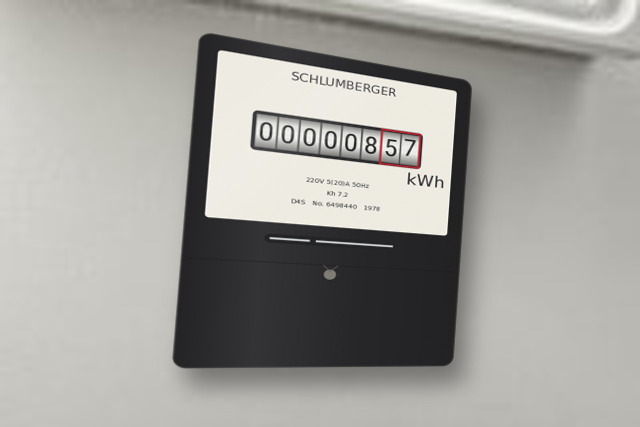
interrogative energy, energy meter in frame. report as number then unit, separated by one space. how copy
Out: 8.57 kWh
